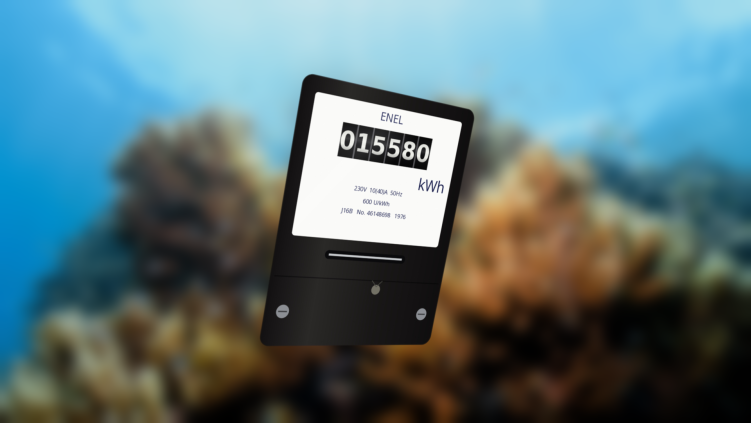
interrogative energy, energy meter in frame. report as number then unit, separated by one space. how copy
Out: 15580 kWh
